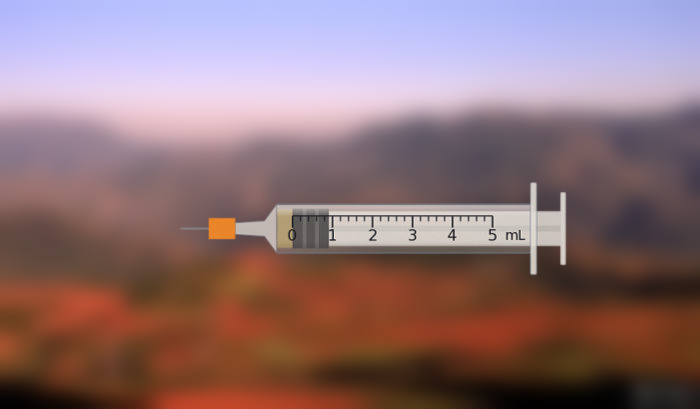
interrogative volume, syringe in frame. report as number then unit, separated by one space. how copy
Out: 0 mL
